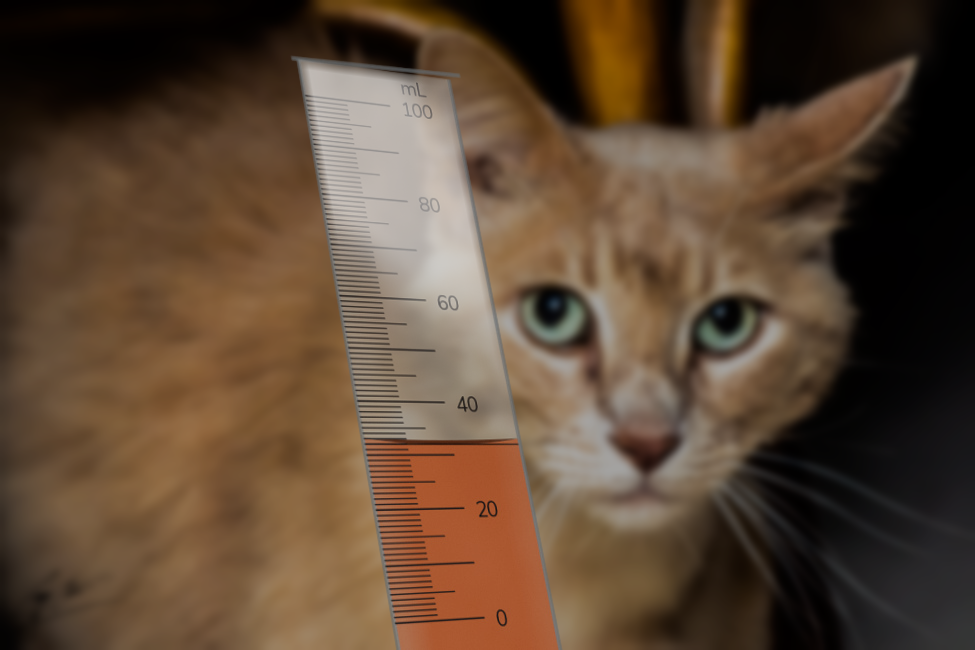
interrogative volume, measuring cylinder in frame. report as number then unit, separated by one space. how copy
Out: 32 mL
